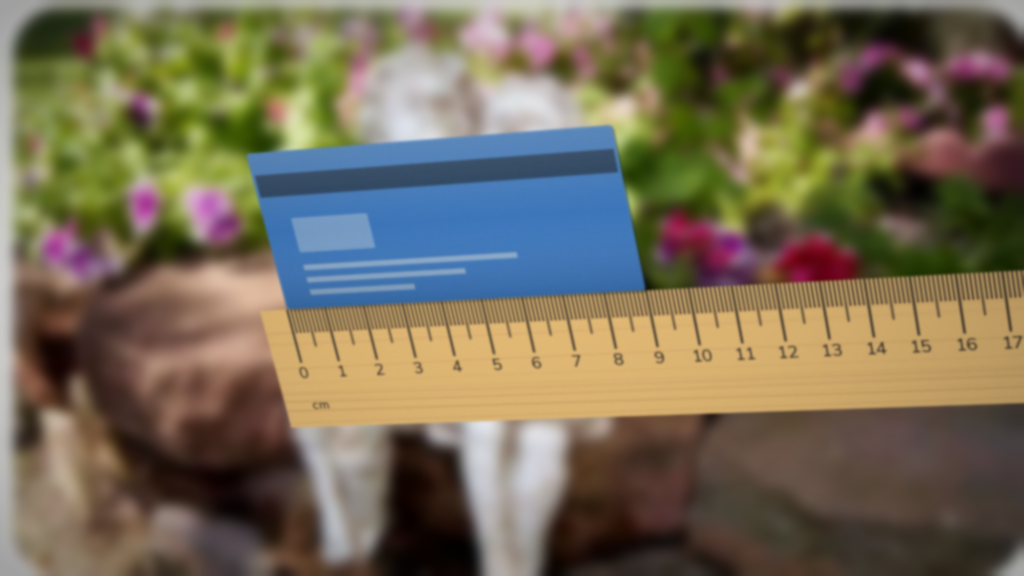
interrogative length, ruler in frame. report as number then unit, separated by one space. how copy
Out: 9 cm
